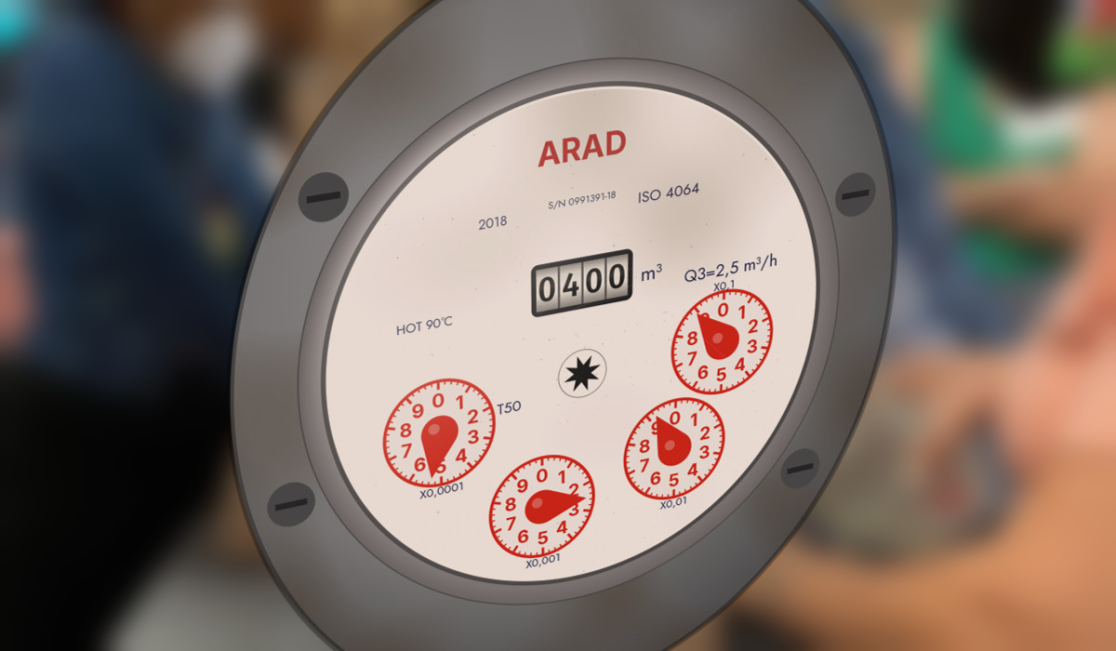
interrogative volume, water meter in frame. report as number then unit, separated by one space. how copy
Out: 400.8925 m³
